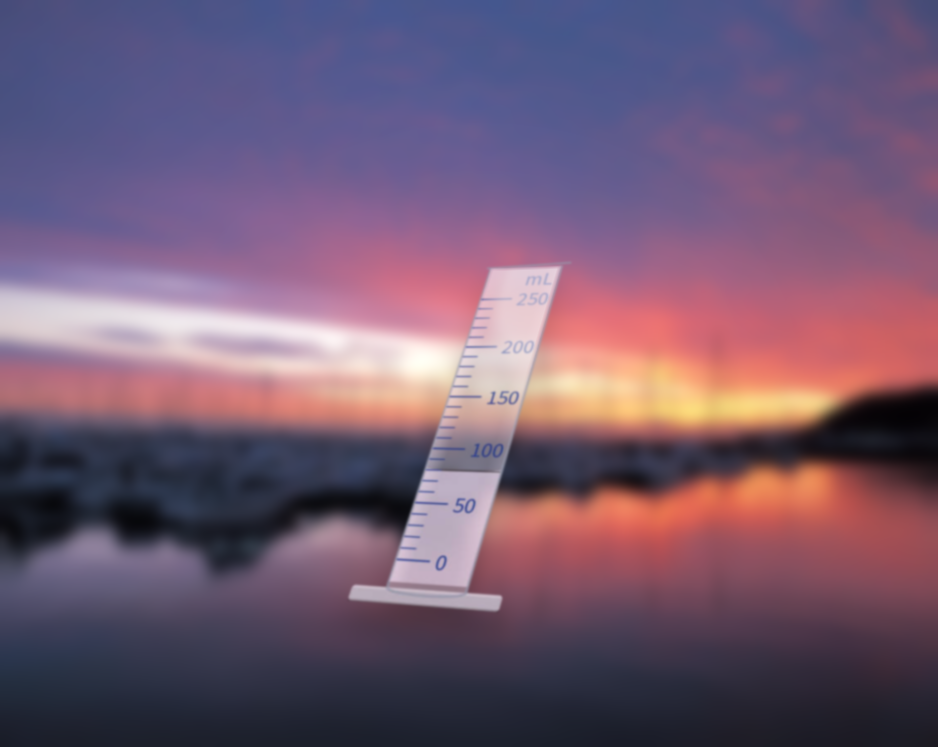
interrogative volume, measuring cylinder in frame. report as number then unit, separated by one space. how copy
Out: 80 mL
